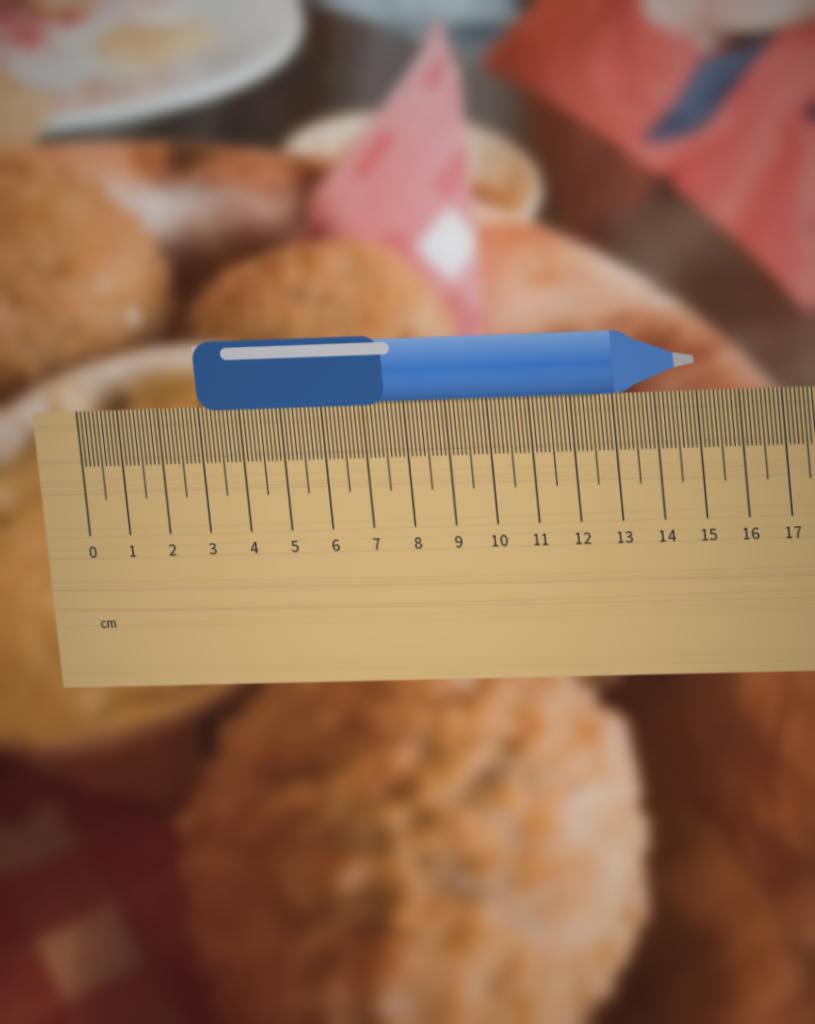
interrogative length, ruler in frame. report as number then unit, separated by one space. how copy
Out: 12 cm
